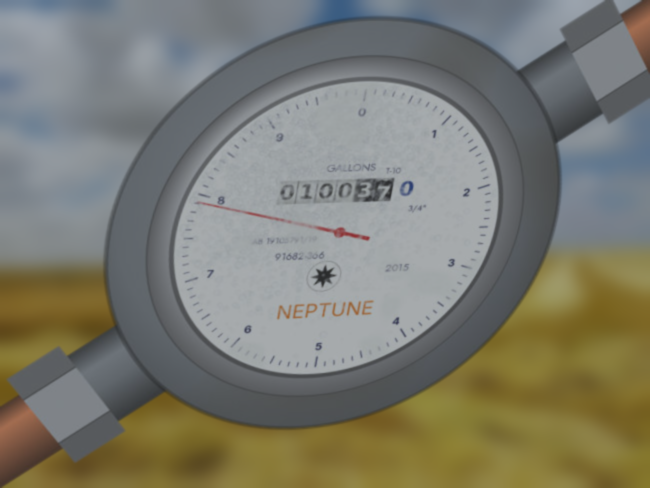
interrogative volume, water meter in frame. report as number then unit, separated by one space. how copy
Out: 100367.9 gal
